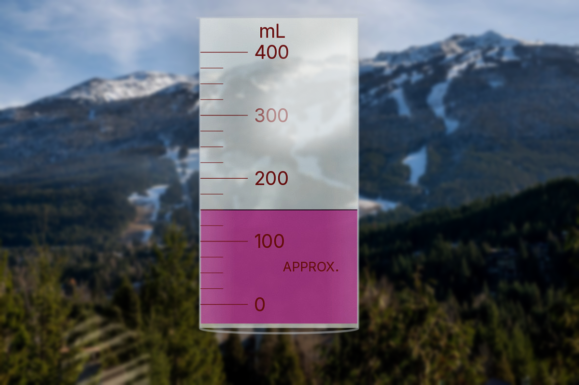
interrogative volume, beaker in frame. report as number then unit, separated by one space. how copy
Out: 150 mL
